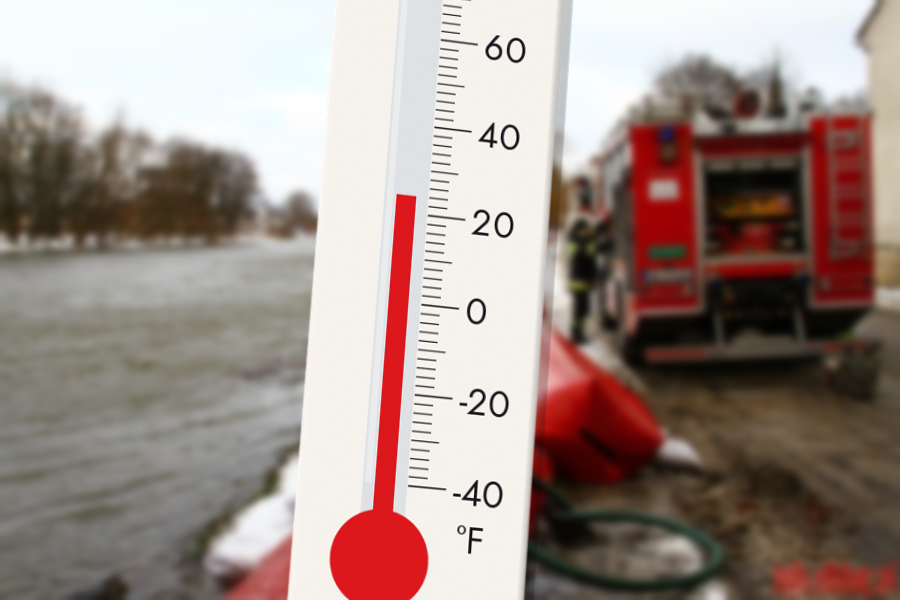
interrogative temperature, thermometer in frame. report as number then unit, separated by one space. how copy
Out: 24 °F
